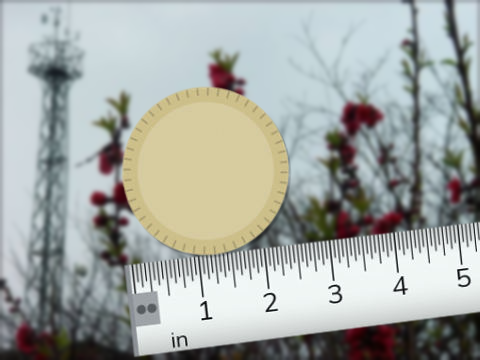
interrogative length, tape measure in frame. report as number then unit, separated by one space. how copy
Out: 2.5 in
